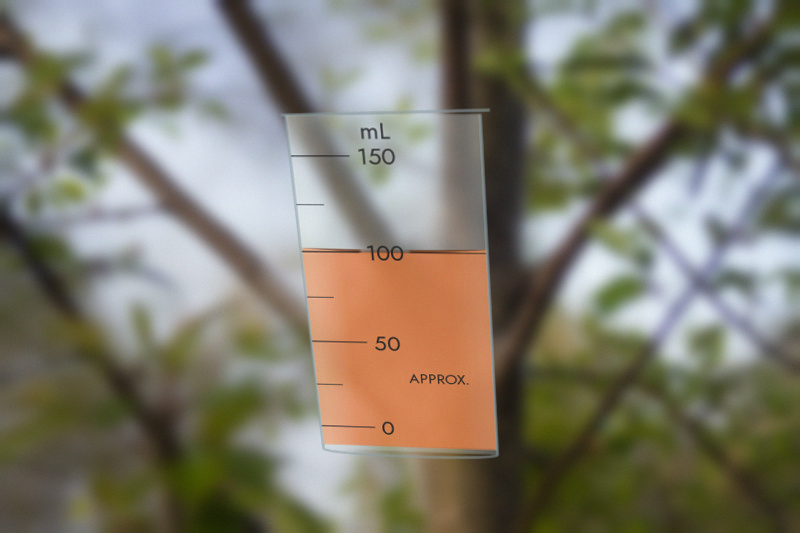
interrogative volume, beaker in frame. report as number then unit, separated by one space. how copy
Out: 100 mL
